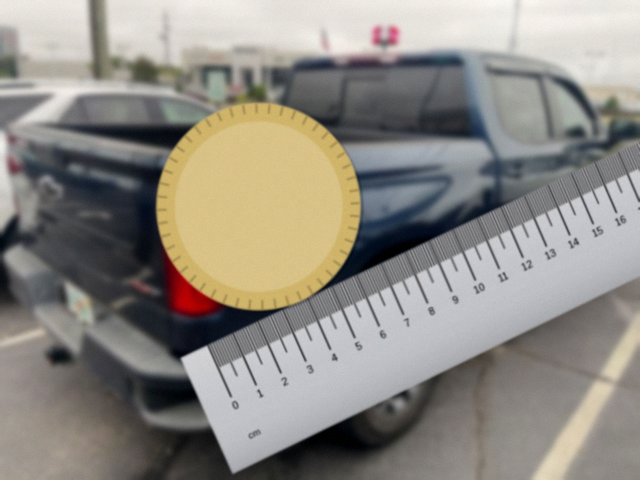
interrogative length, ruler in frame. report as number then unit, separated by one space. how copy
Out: 7.5 cm
